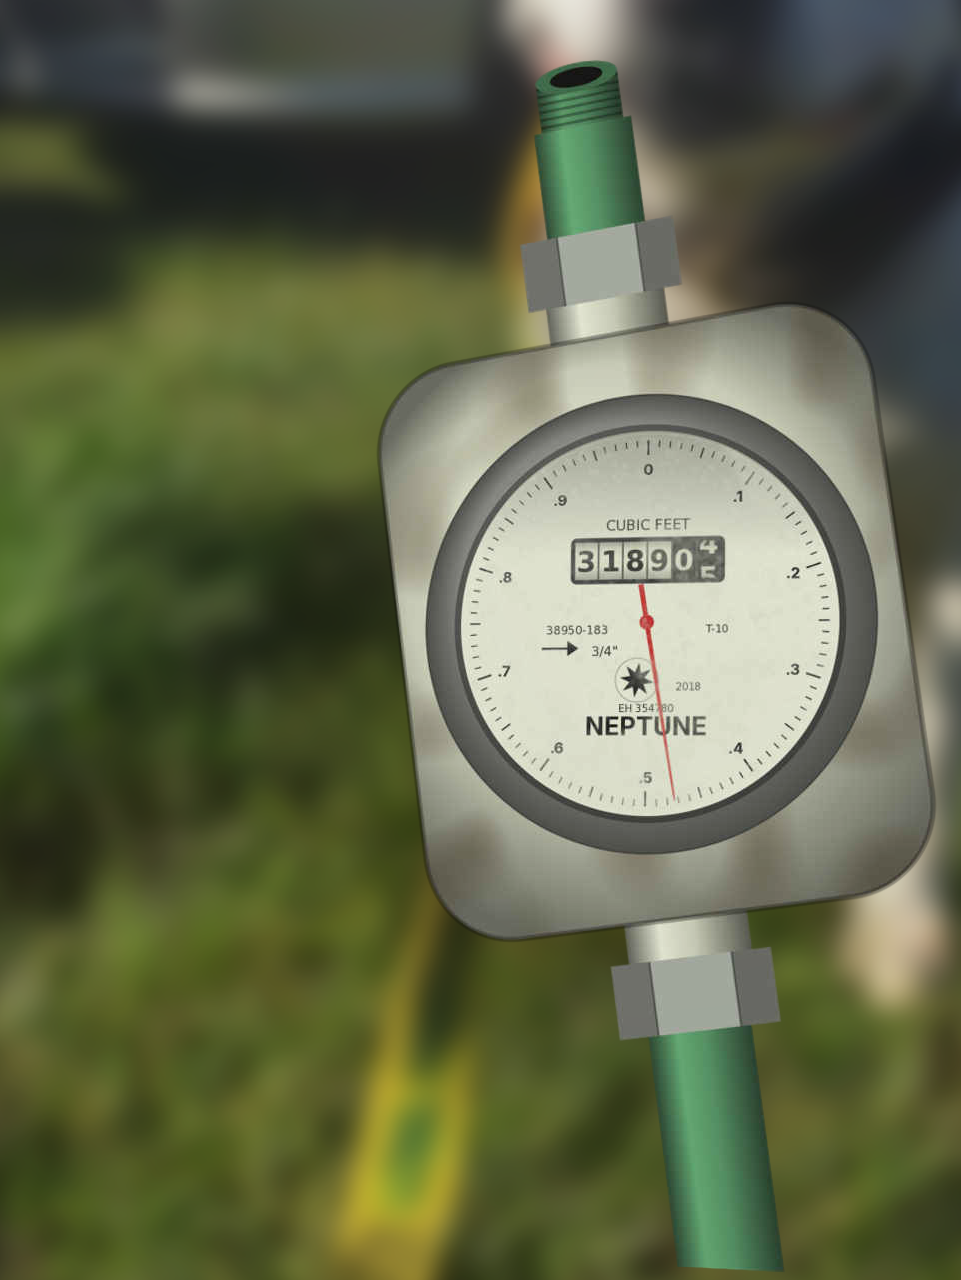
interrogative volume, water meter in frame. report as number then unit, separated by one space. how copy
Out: 318904.47 ft³
